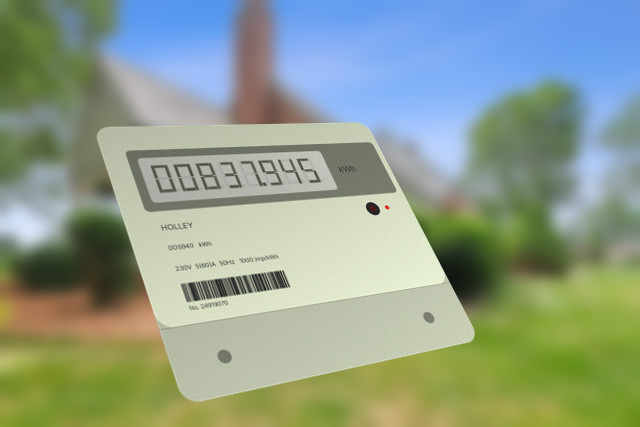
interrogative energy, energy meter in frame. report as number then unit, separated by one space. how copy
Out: 837.945 kWh
